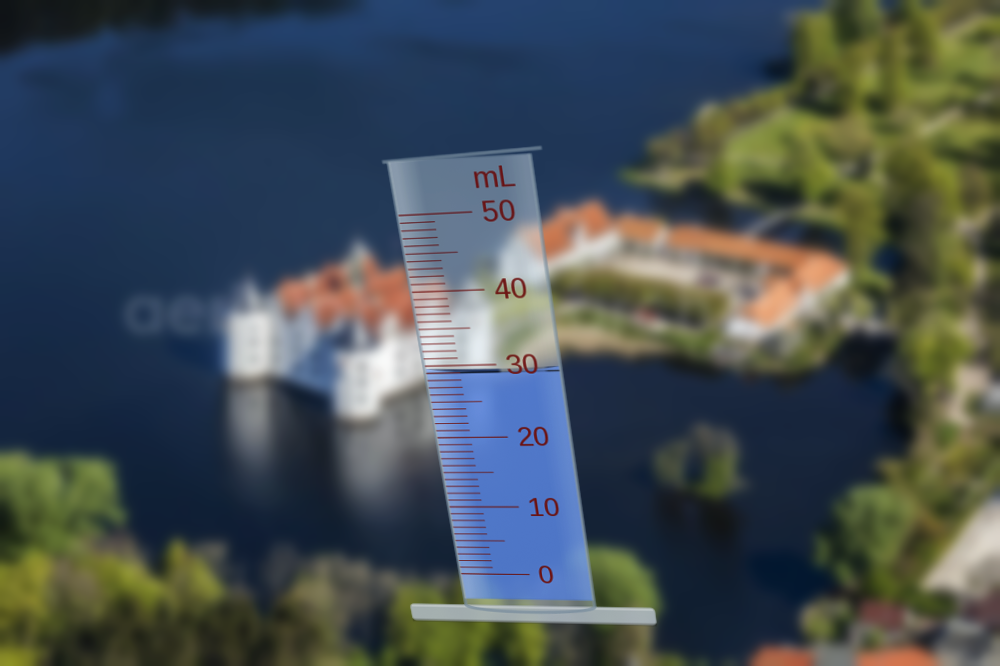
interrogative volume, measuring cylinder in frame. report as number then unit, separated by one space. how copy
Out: 29 mL
